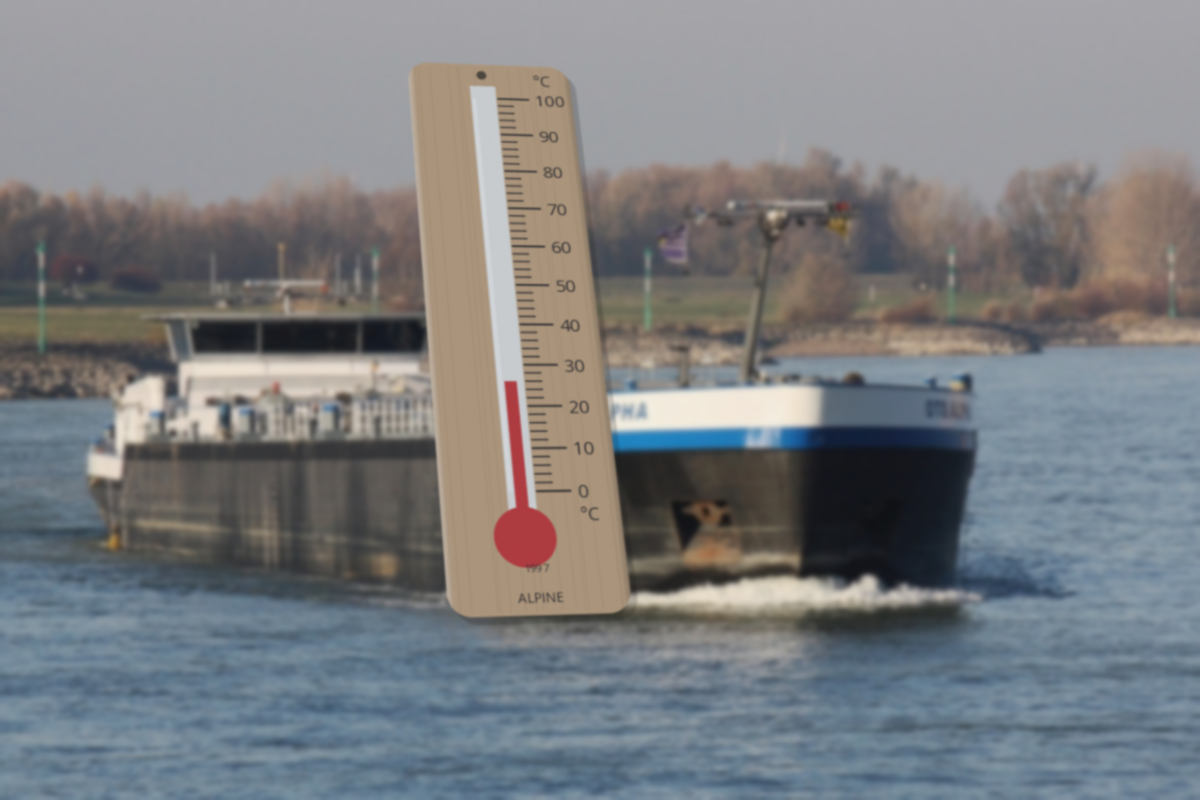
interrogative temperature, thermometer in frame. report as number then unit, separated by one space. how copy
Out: 26 °C
